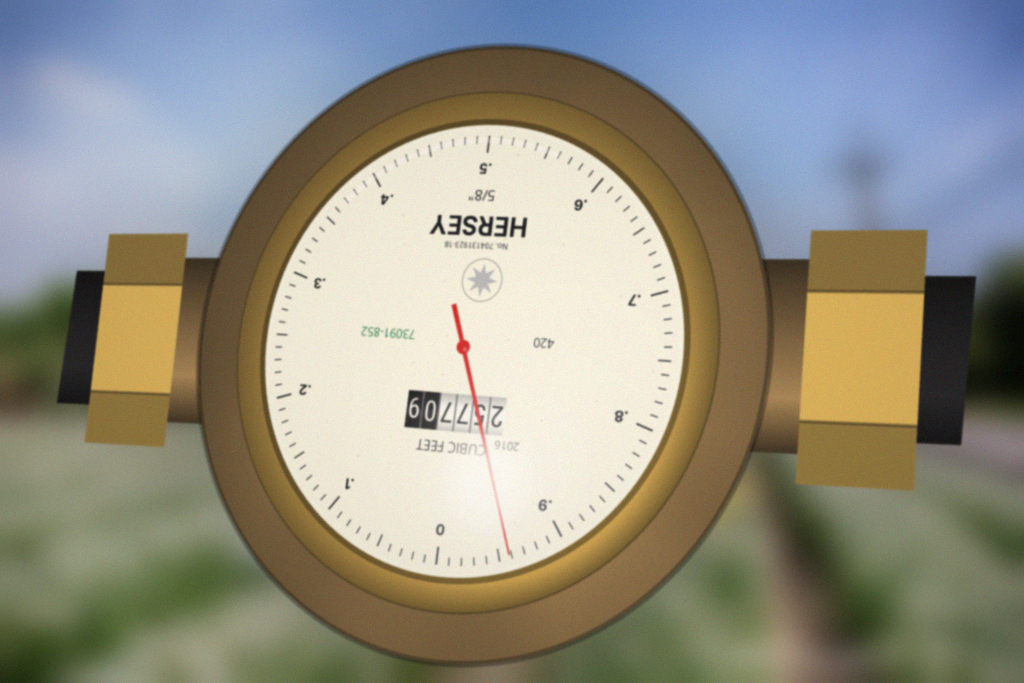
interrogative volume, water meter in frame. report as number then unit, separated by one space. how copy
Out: 257708.94 ft³
